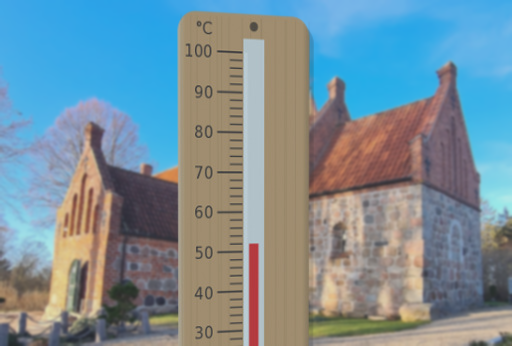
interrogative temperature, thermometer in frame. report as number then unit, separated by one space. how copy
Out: 52 °C
